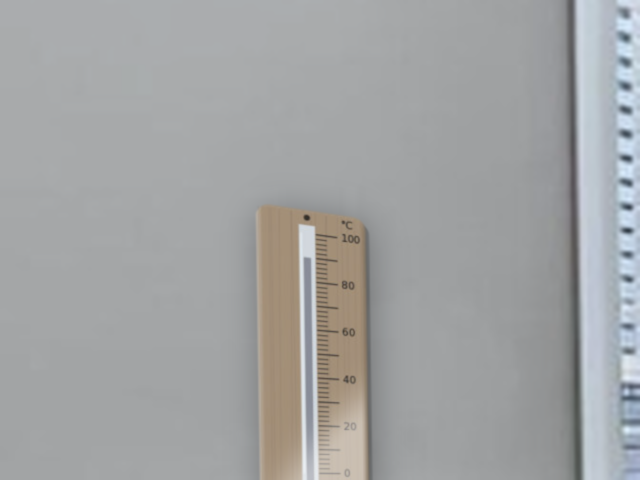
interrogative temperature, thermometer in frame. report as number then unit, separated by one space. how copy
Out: 90 °C
